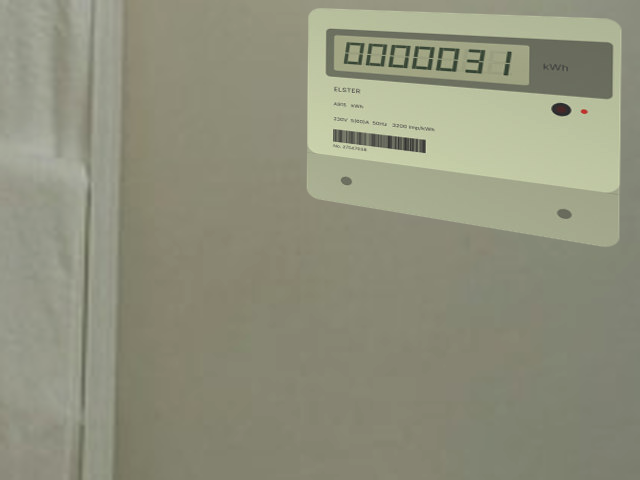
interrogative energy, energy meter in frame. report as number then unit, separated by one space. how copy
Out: 31 kWh
